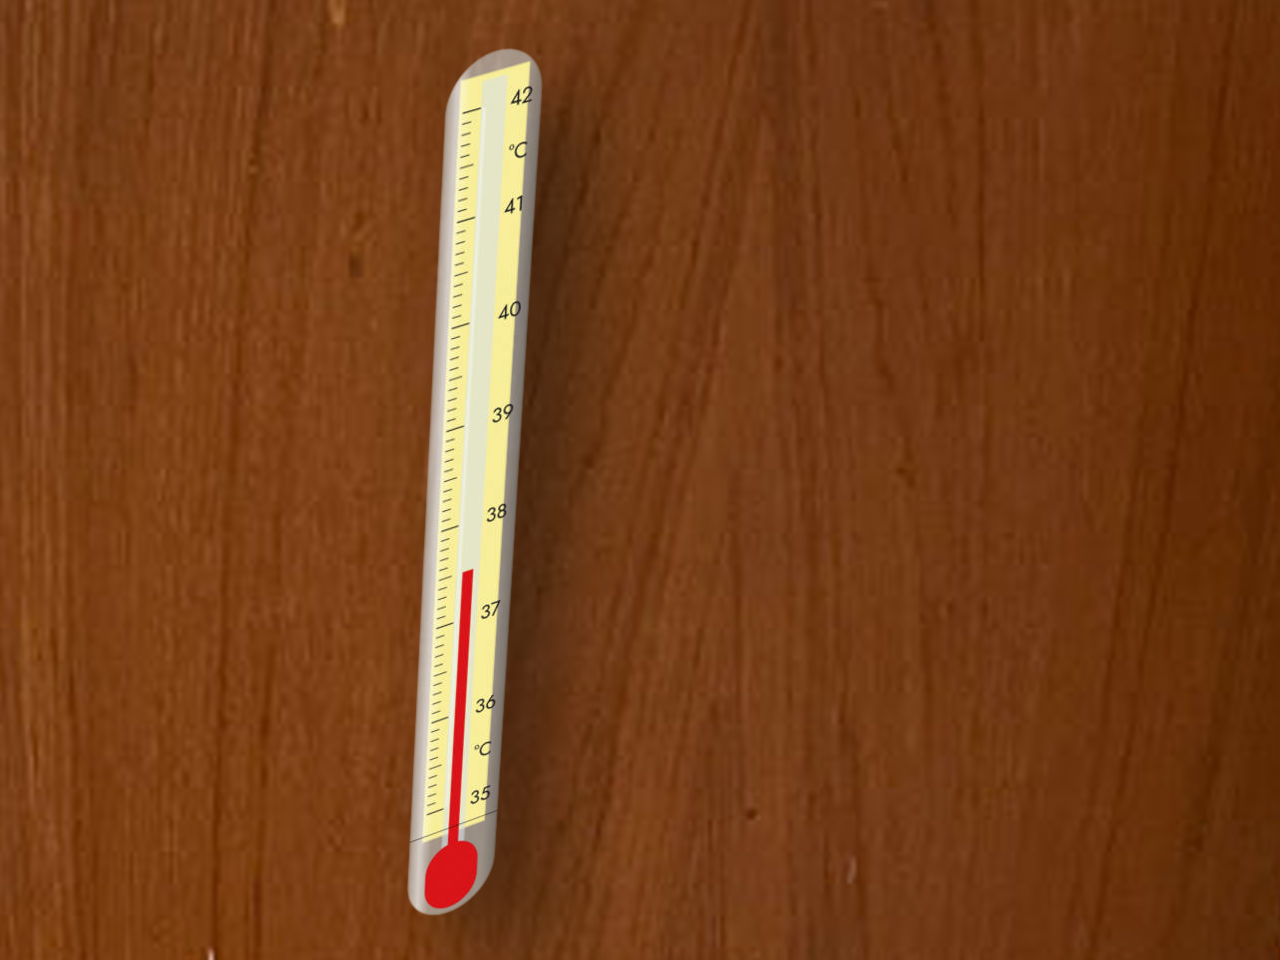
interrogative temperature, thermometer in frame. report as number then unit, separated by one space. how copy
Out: 37.5 °C
